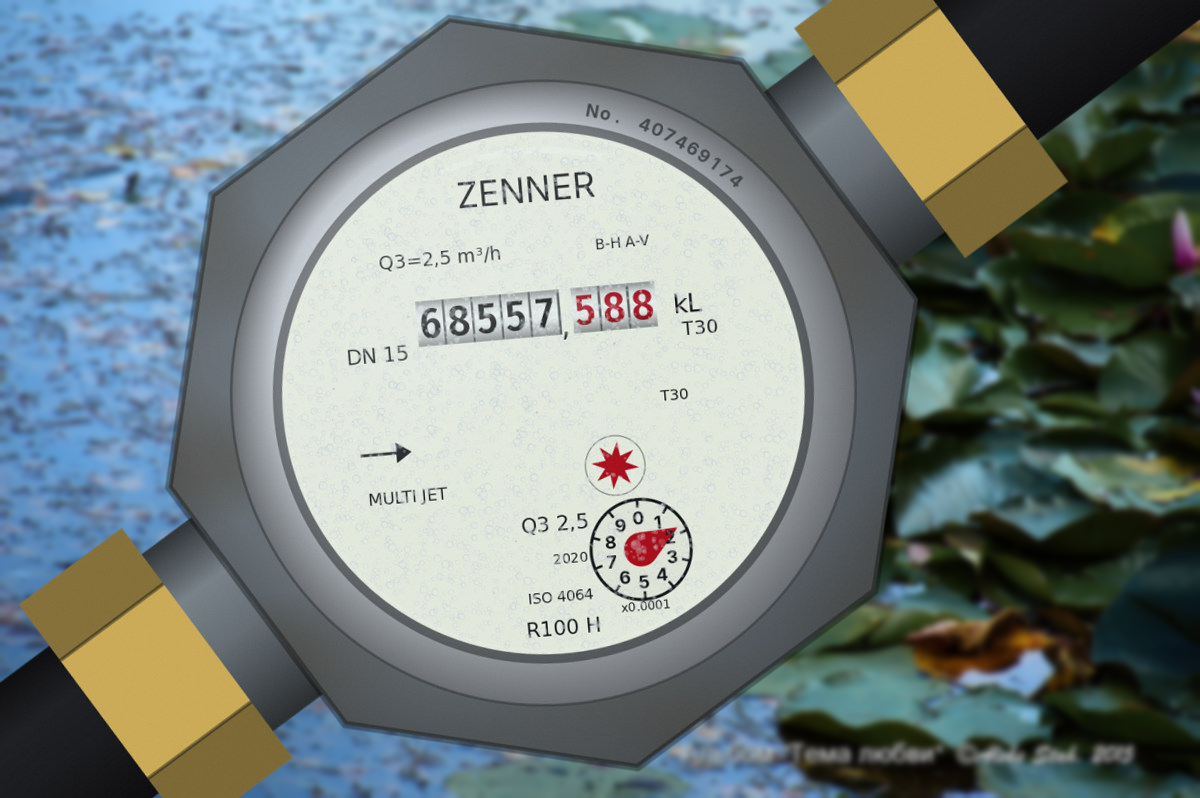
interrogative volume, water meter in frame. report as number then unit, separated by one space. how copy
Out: 68557.5881 kL
